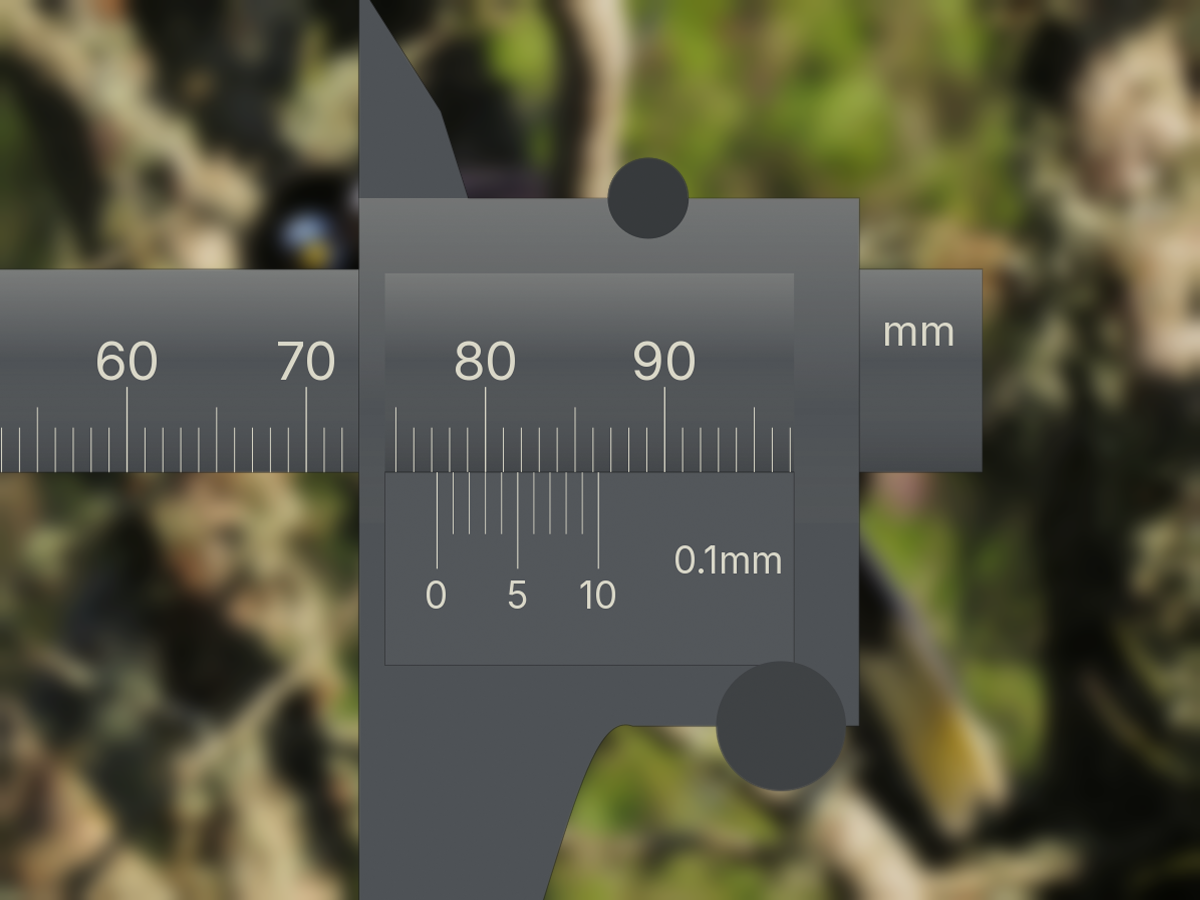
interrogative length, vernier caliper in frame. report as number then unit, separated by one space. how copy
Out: 77.3 mm
